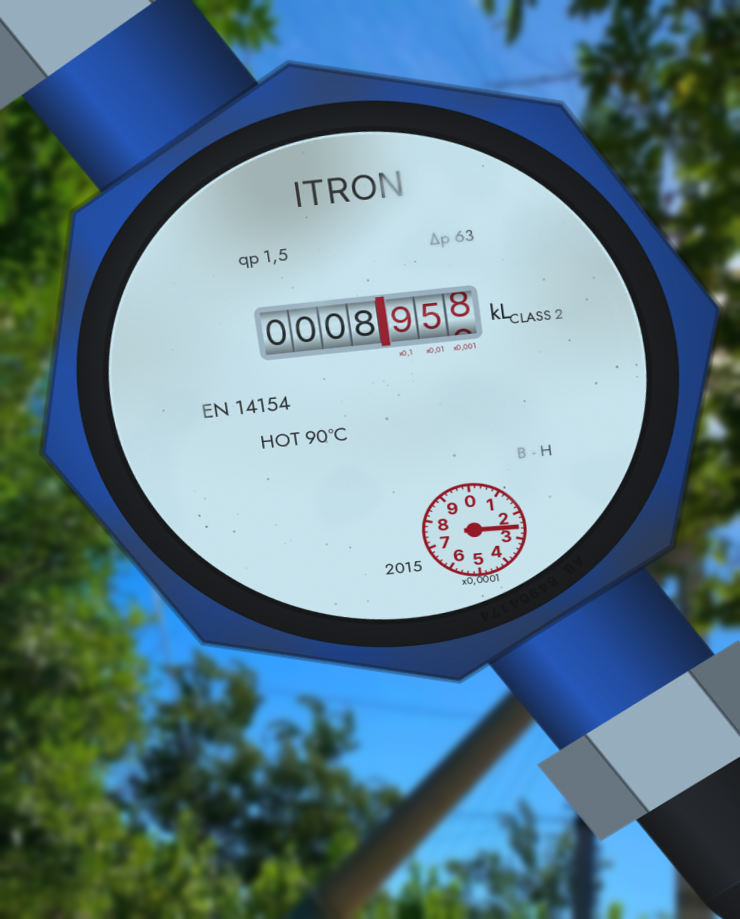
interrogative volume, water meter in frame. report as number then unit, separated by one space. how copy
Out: 8.9582 kL
